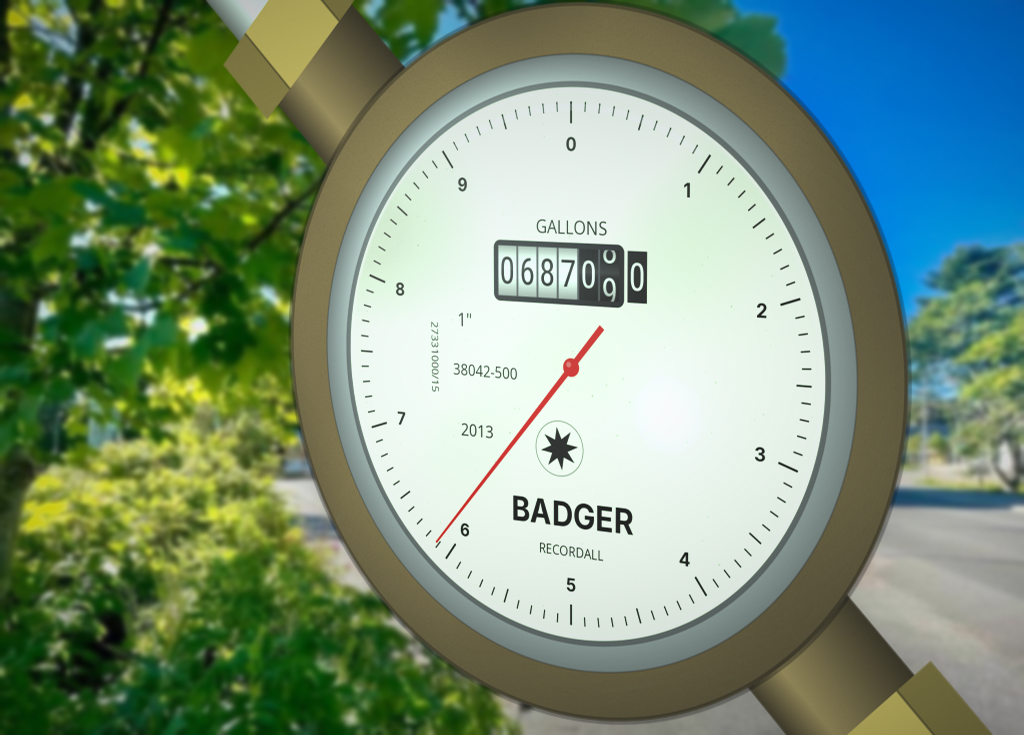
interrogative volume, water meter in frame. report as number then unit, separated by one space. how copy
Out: 687086.1 gal
